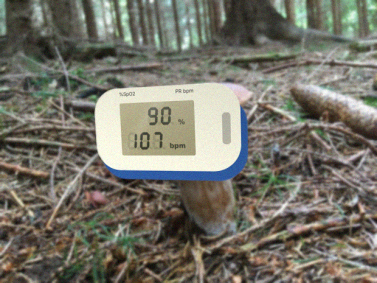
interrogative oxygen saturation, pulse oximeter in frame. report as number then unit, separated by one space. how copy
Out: 90 %
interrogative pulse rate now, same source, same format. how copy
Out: 107 bpm
